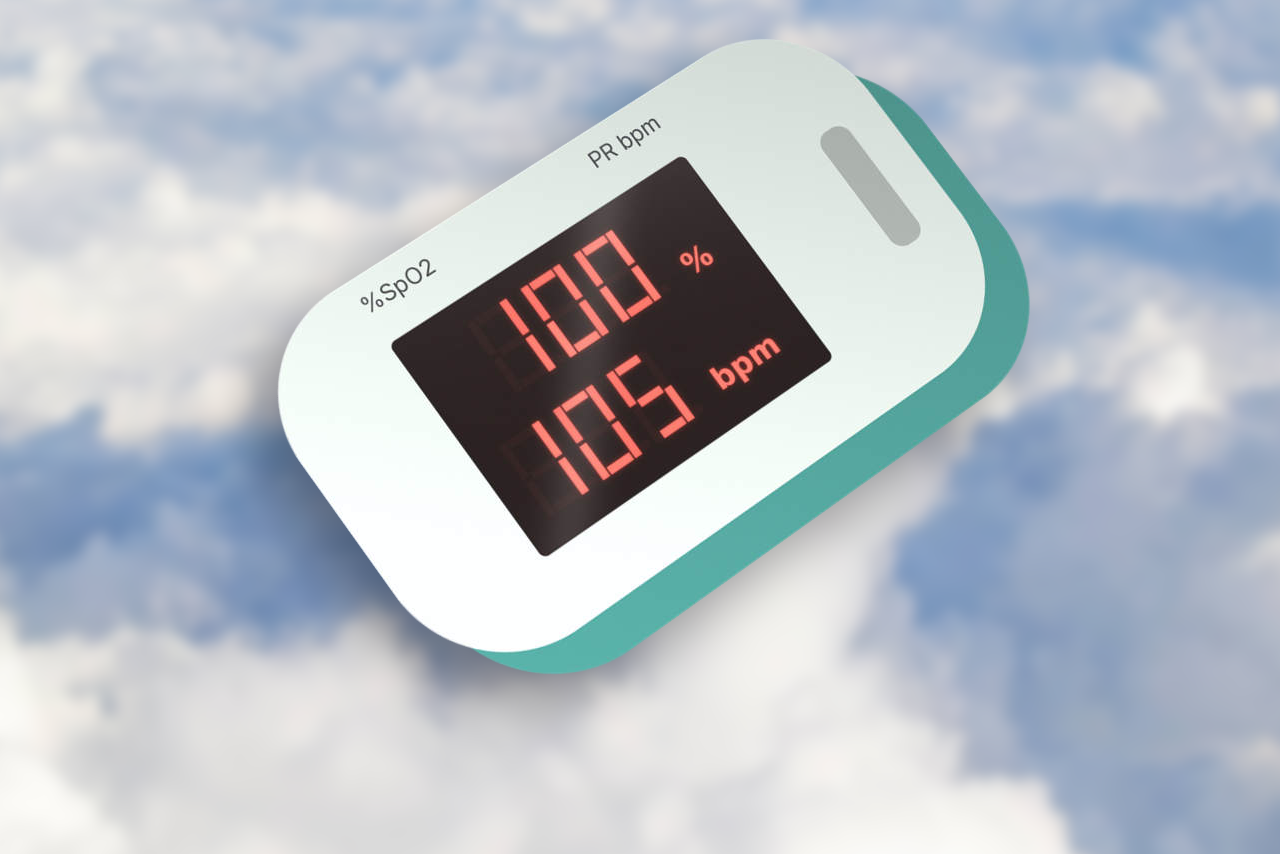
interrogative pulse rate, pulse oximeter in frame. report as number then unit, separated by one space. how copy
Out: 105 bpm
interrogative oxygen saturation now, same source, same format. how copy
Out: 100 %
